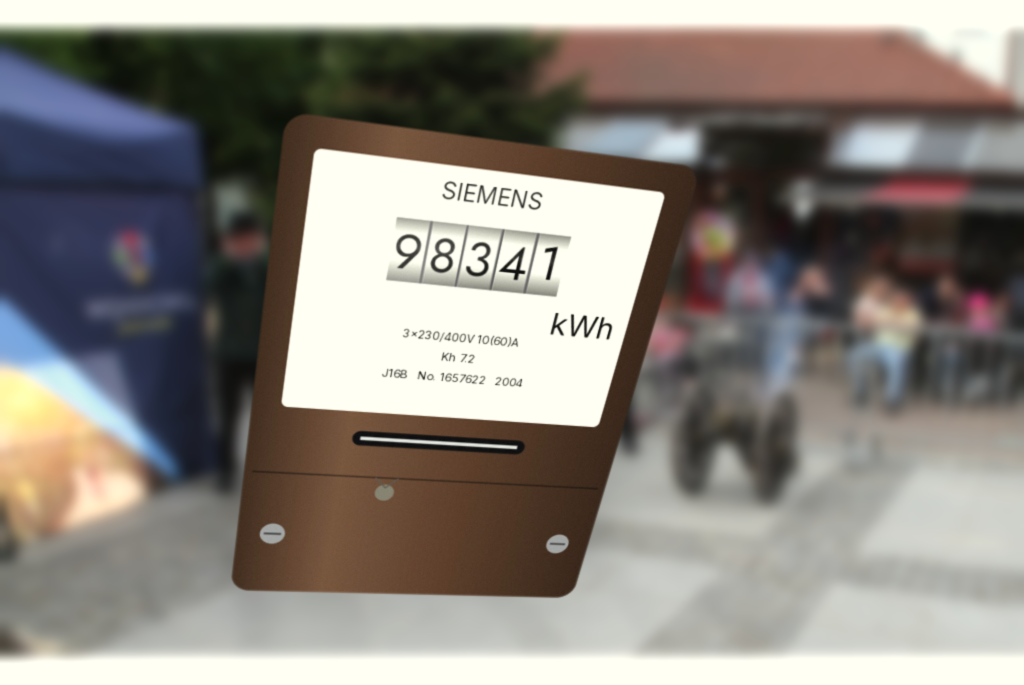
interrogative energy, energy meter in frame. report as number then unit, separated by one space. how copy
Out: 98341 kWh
